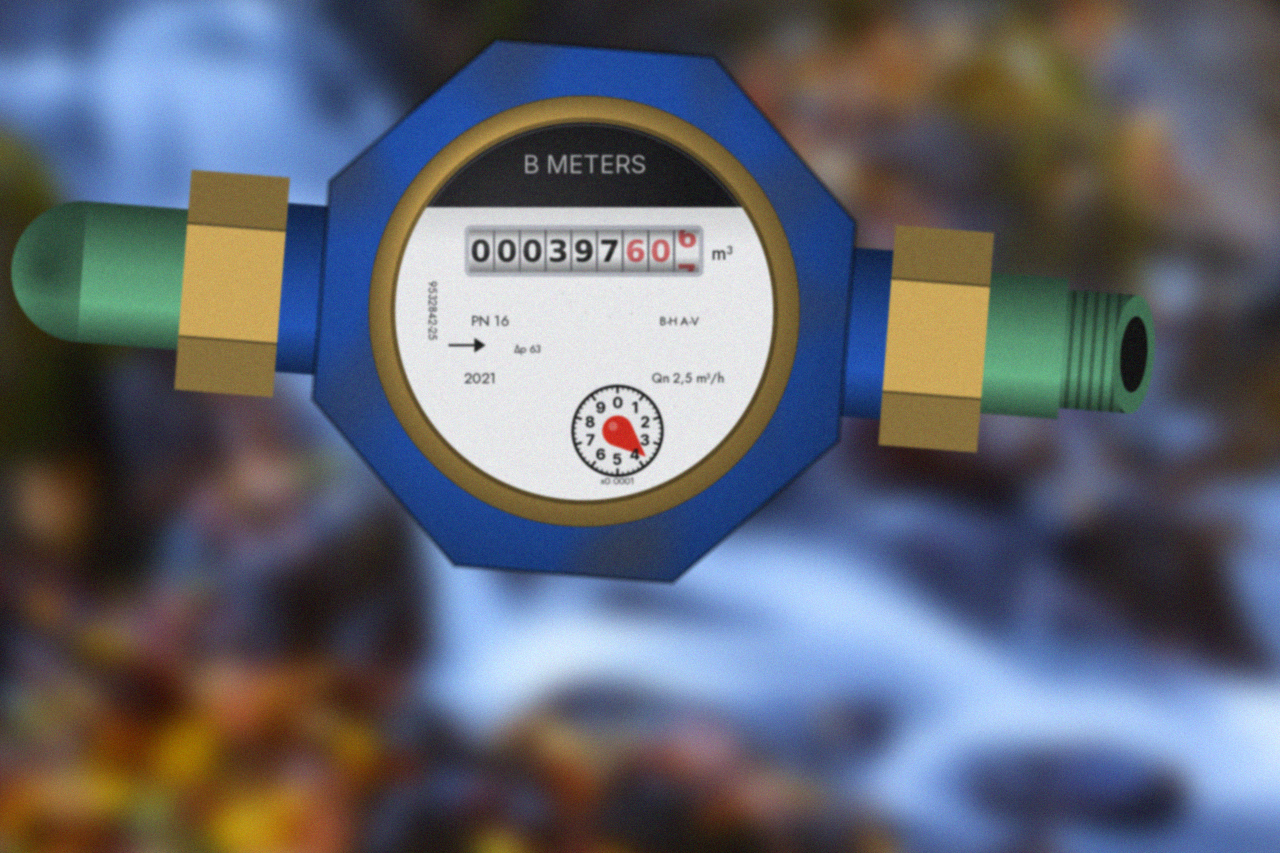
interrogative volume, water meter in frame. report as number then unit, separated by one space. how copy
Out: 397.6063 m³
